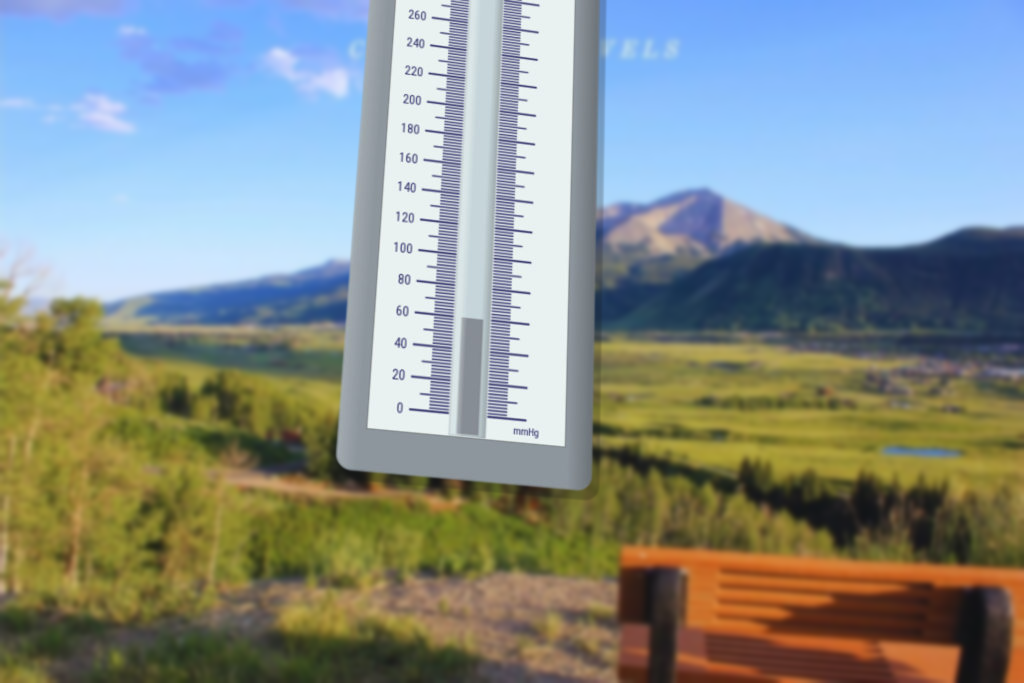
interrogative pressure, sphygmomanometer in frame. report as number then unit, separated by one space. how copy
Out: 60 mmHg
